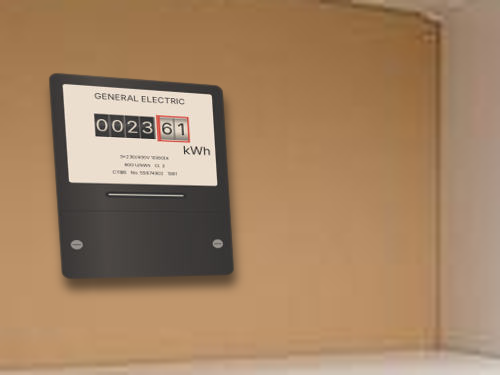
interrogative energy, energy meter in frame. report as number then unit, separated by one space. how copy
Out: 23.61 kWh
